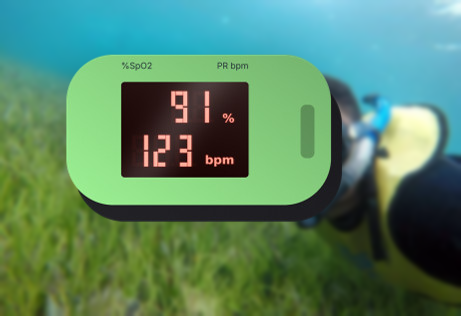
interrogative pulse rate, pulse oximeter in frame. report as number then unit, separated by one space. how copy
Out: 123 bpm
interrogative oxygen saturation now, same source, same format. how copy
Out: 91 %
